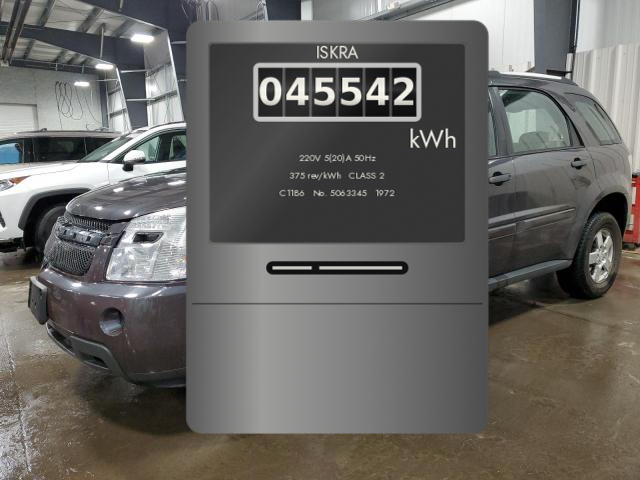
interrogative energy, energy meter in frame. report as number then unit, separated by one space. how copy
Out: 45542 kWh
